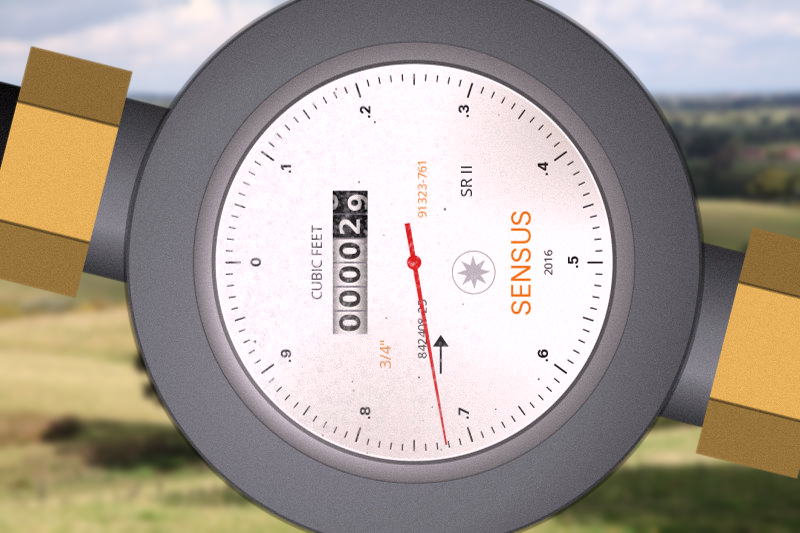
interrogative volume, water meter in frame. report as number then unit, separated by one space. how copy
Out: 28.72 ft³
